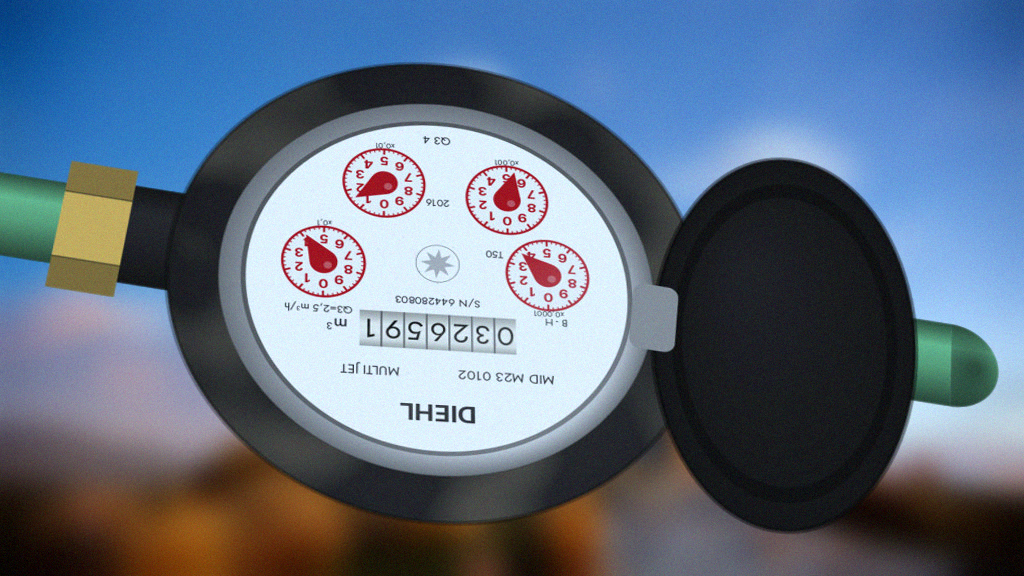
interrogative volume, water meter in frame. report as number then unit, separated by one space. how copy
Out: 326591.4153 m³
